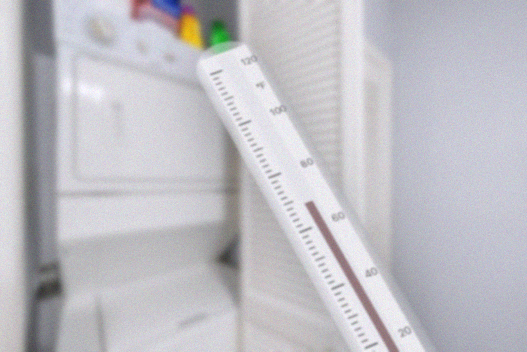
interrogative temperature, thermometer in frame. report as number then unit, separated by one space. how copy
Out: 68 °F
